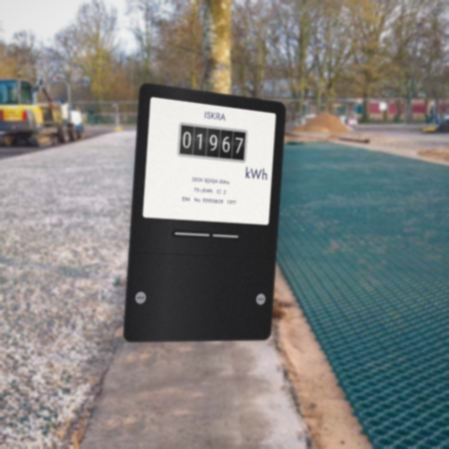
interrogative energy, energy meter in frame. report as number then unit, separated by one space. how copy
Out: 1967 kWh
